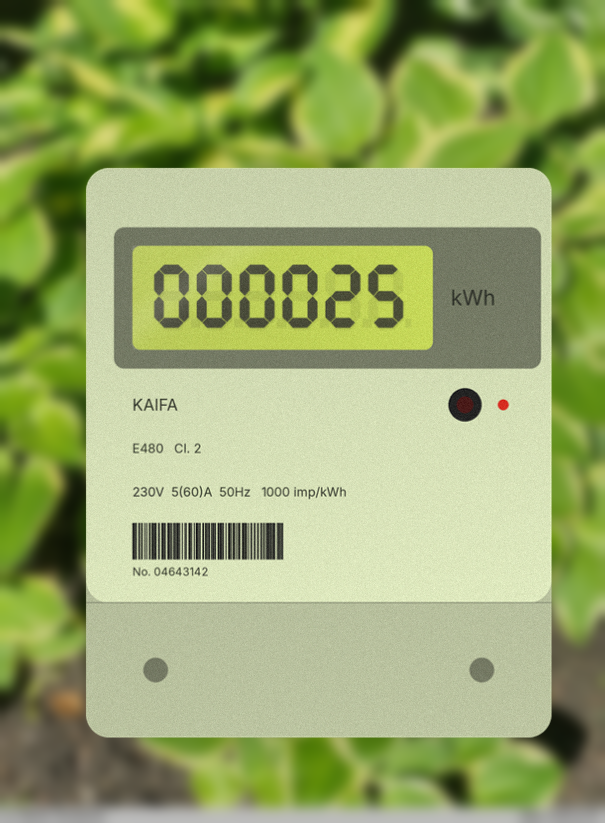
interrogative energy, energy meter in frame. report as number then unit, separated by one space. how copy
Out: 25 kWh
